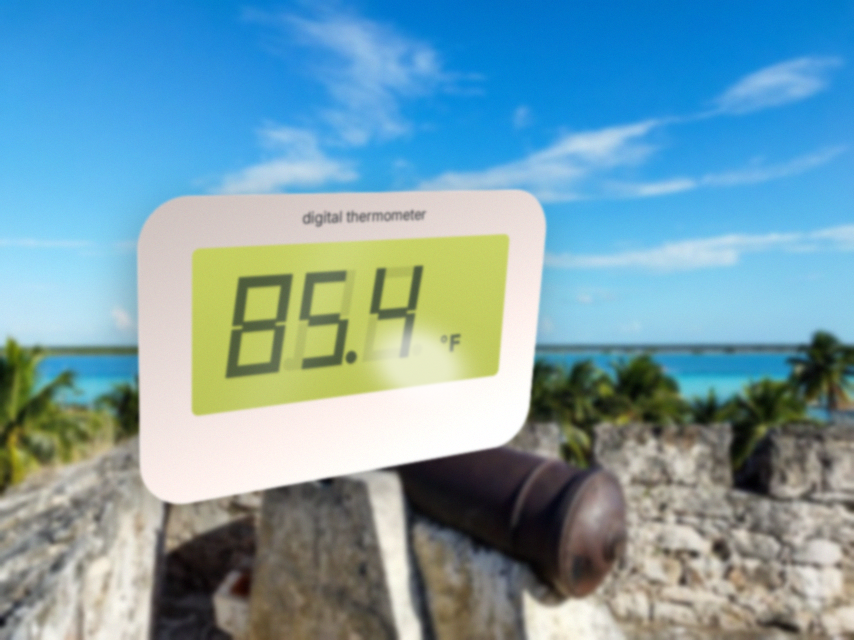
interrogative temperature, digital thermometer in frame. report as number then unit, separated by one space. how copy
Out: 85.4 °F
